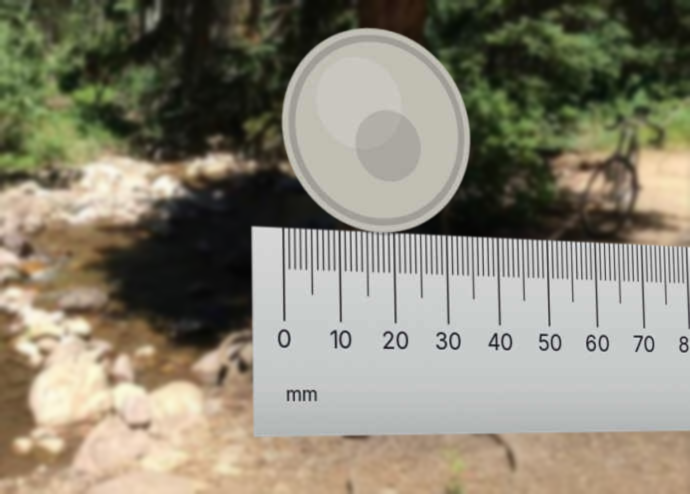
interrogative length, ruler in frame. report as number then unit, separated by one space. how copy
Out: 35 mm
